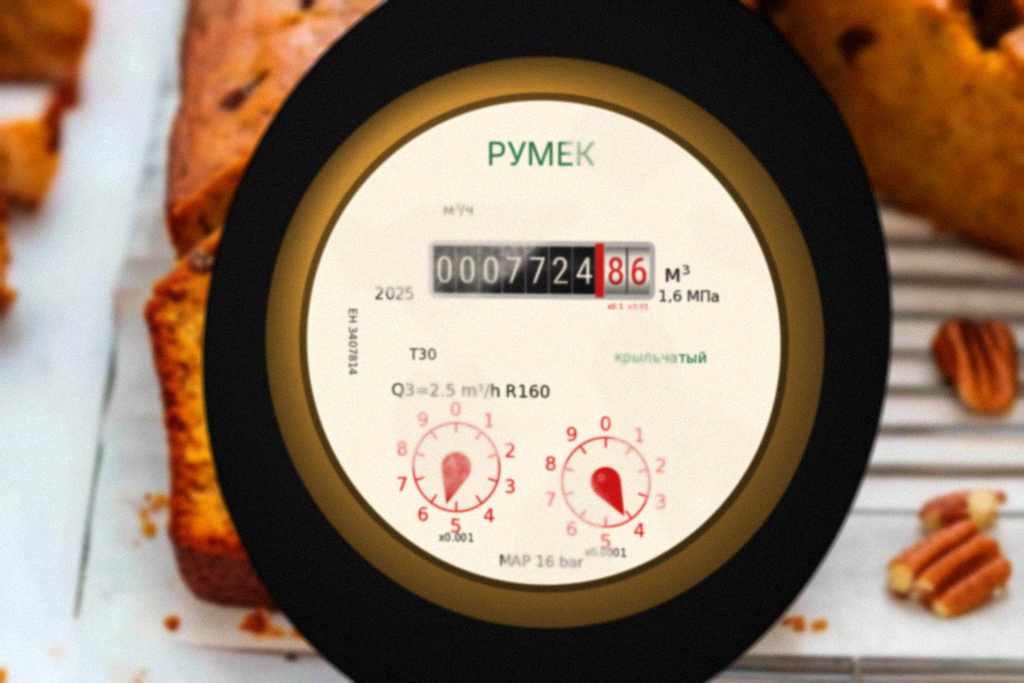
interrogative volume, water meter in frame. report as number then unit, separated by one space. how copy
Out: 7724.8654 m³
